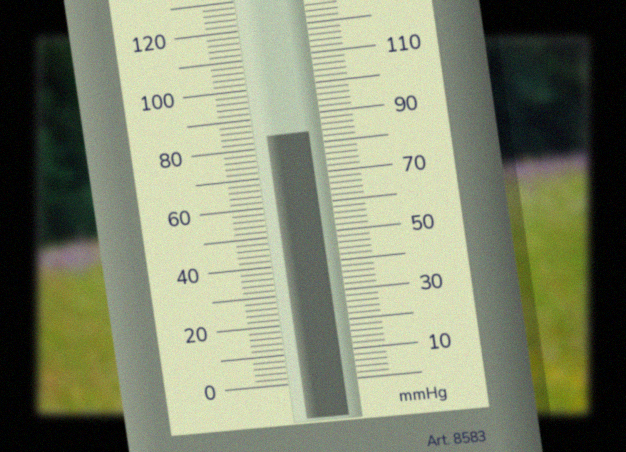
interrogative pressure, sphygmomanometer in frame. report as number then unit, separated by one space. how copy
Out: 84 mmHg
